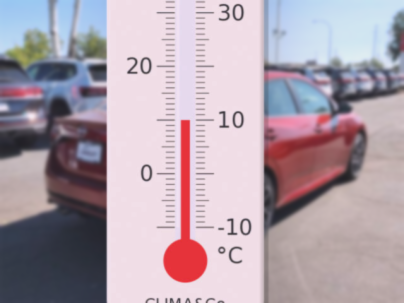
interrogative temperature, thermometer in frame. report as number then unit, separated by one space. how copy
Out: 10 °C
